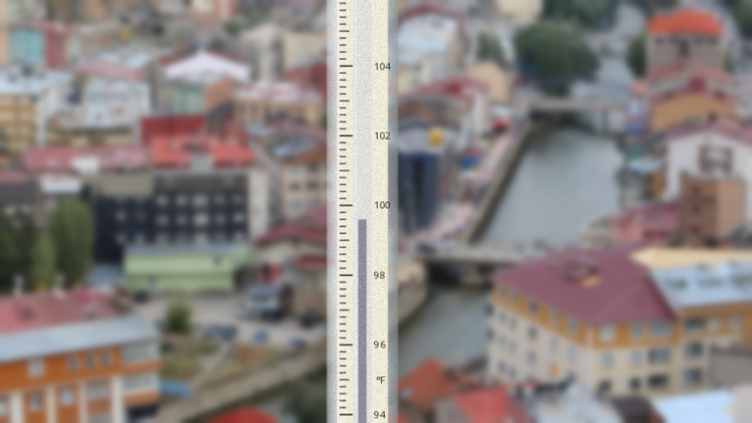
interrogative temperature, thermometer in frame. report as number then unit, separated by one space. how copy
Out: 99.6 °F
